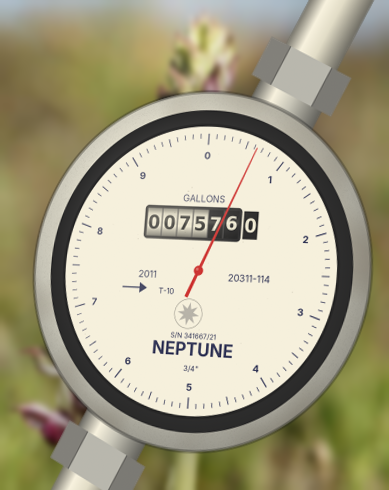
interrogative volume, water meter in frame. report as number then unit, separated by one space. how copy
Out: 75760.6 gal
